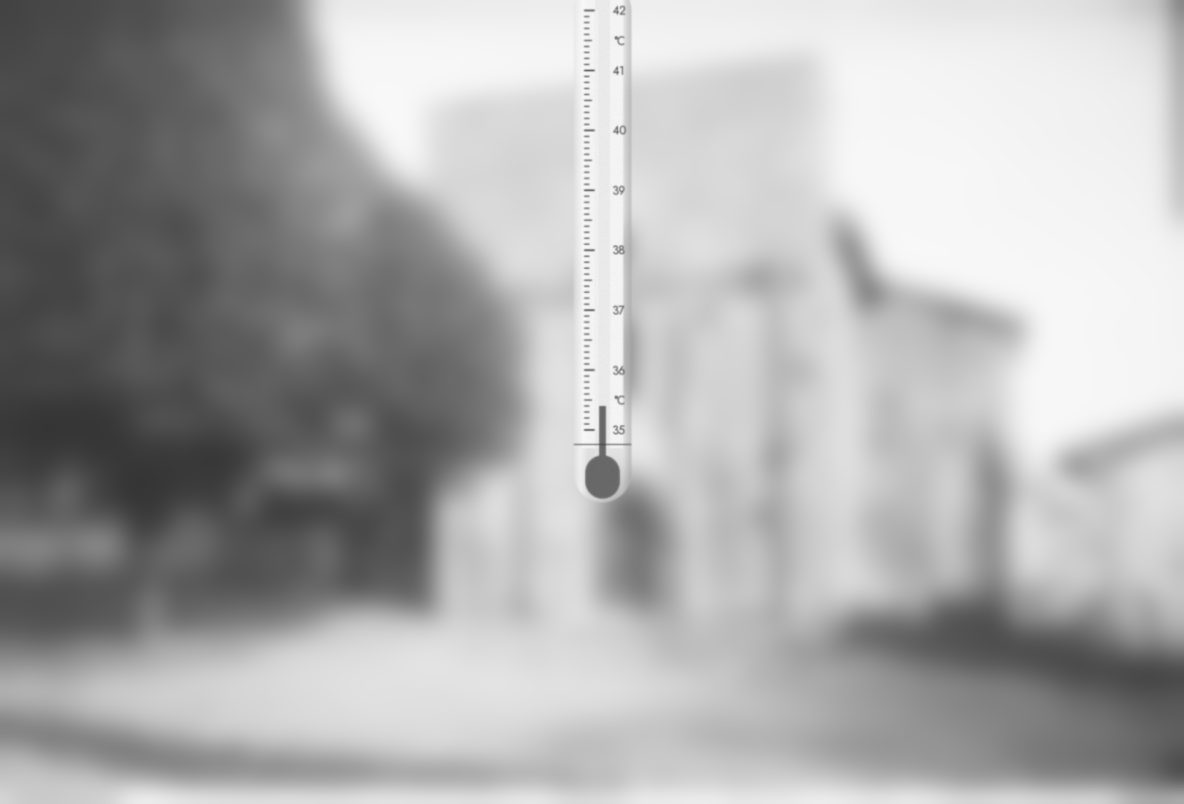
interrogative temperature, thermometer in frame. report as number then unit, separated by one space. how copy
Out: 35.4 °C
